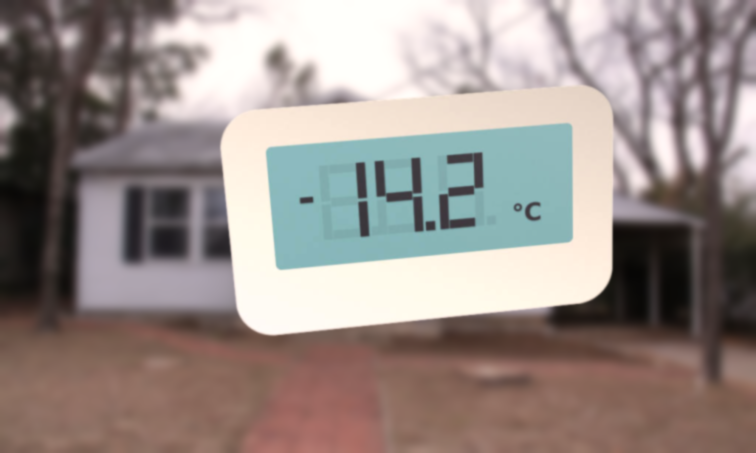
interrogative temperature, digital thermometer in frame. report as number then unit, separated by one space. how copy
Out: -14.2 °C
